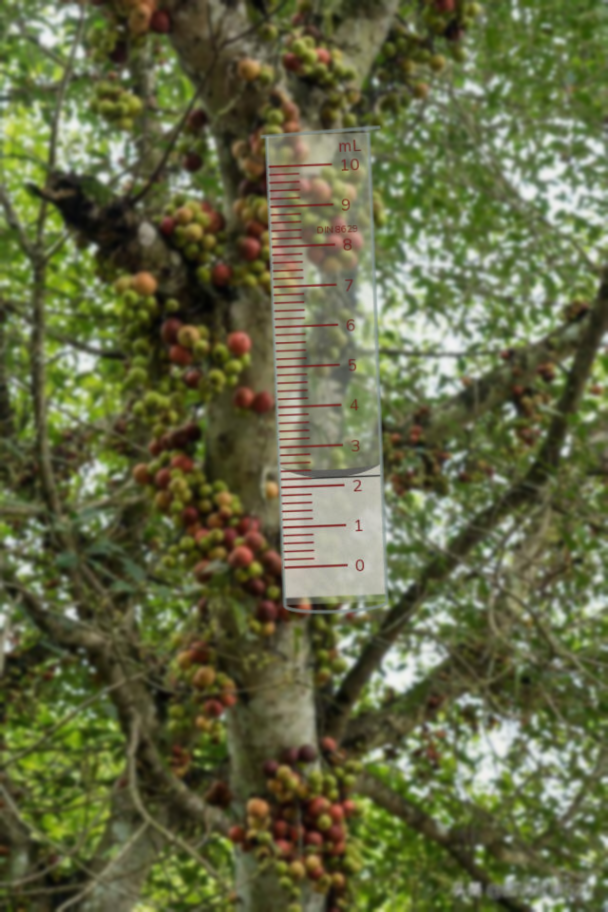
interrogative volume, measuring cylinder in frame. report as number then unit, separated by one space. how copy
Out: 2.2 mL
